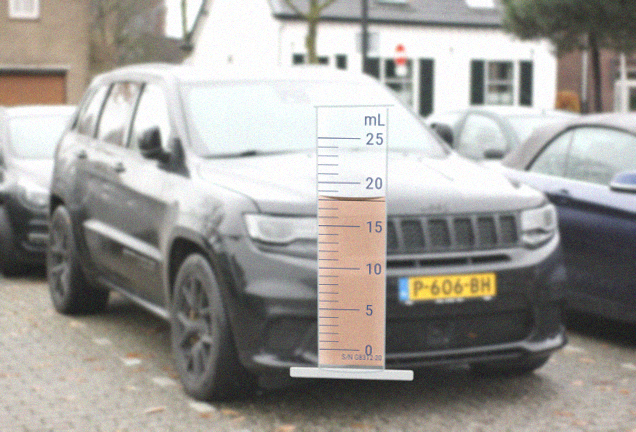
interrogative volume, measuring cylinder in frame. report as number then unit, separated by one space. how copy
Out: 18 mL
